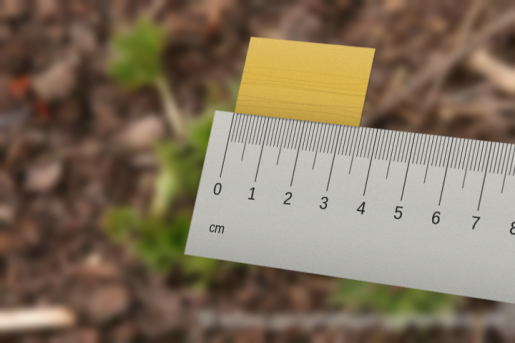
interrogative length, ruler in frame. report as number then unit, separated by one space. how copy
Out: 3.5 cm
